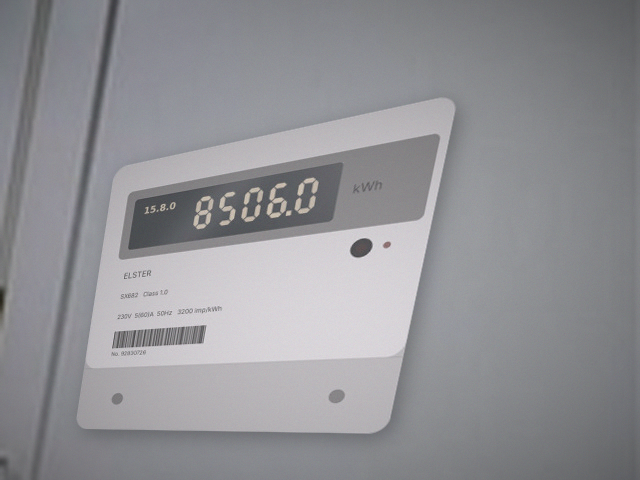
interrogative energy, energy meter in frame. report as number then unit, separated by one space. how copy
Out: 8506.0 kWh
